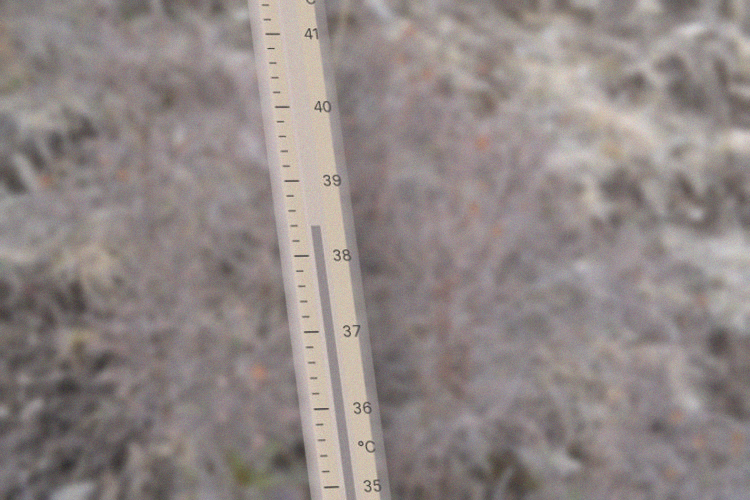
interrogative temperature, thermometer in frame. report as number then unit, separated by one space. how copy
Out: 38.4 °C
